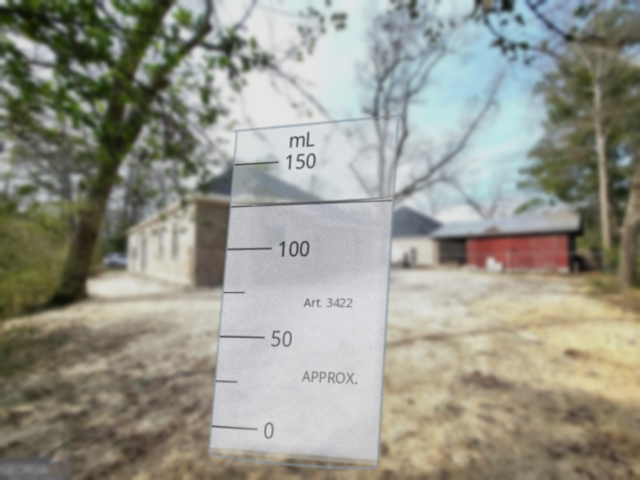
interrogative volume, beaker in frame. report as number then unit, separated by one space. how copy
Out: 125 mL
